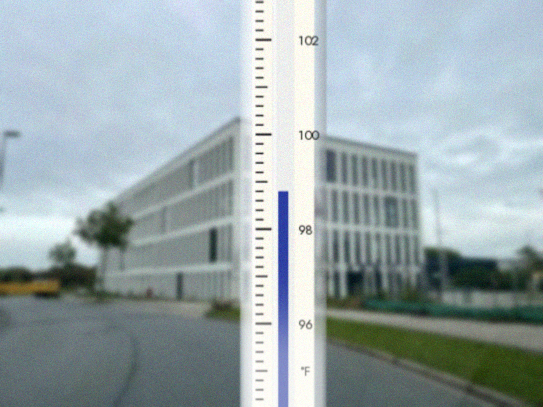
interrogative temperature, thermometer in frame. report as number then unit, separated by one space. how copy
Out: 98.8 °F
